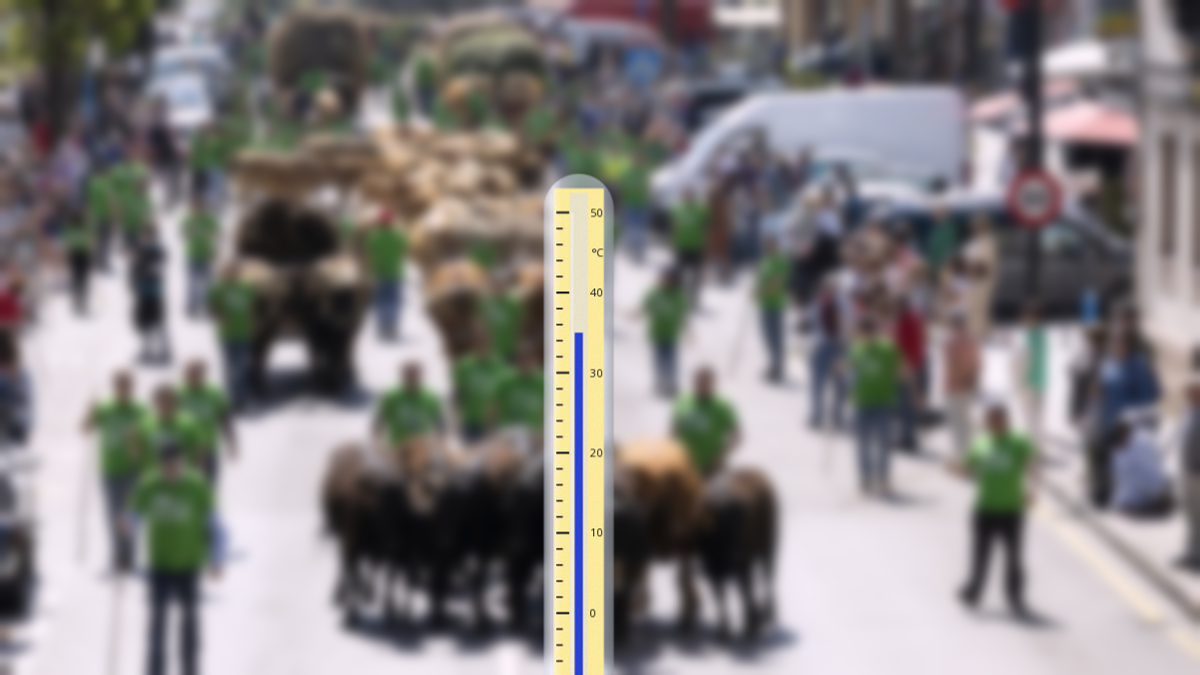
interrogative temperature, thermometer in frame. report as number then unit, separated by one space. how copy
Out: 35 °C
